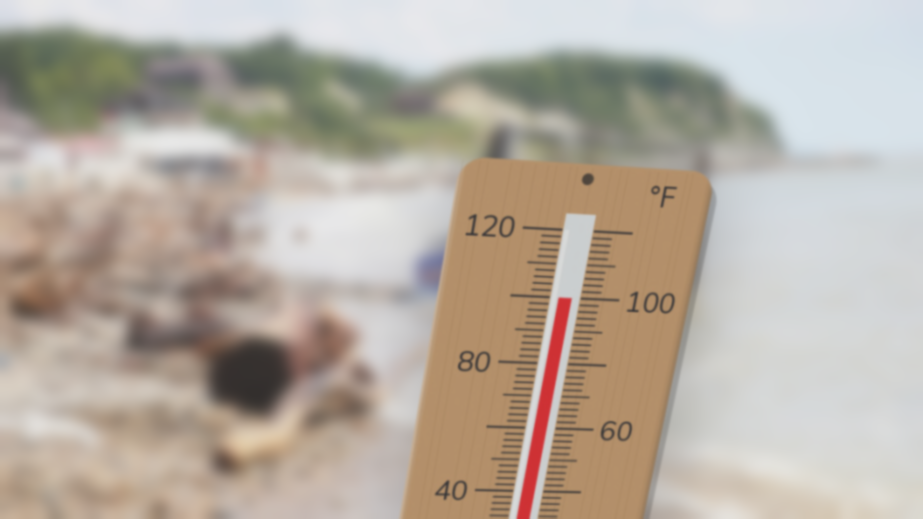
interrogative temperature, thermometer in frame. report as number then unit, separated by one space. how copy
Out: 100 °F
